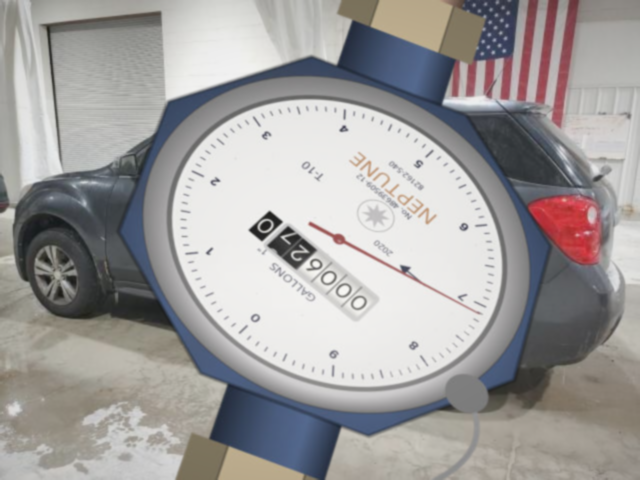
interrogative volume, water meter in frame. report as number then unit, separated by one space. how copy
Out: 6267.1 gal
